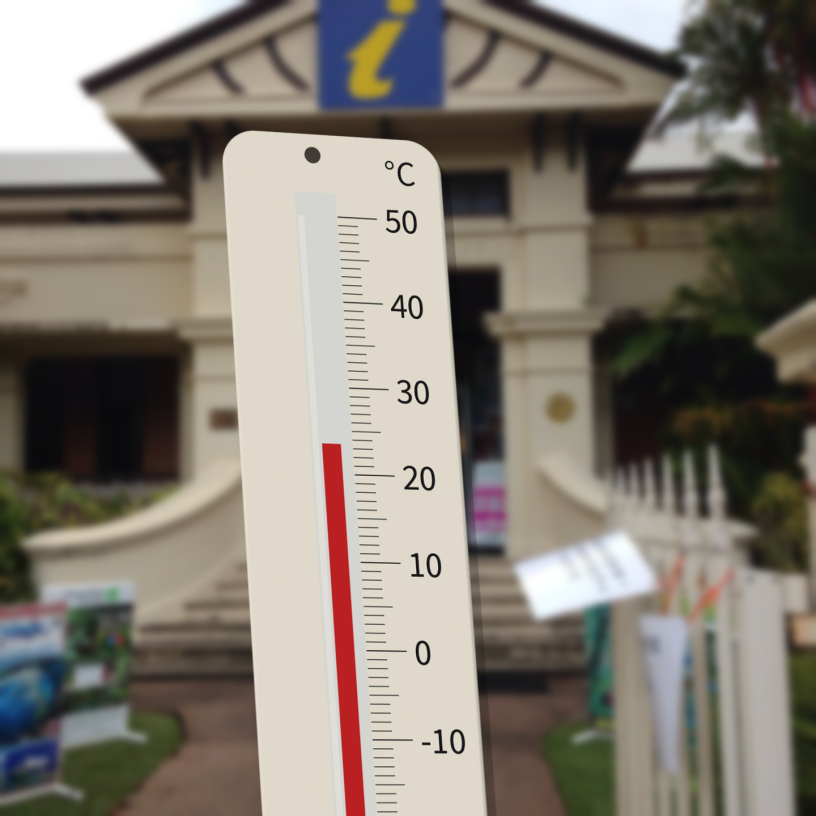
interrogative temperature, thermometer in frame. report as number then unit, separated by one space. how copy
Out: 23.5 °C
